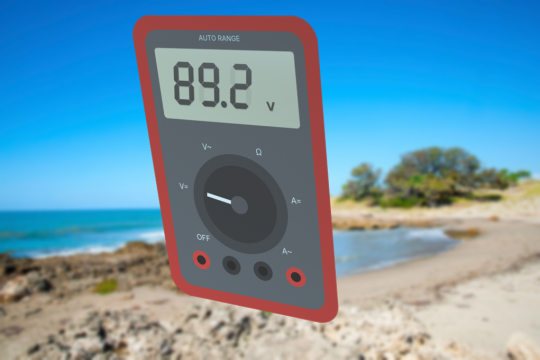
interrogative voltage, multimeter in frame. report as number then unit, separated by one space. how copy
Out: 89.2 V
